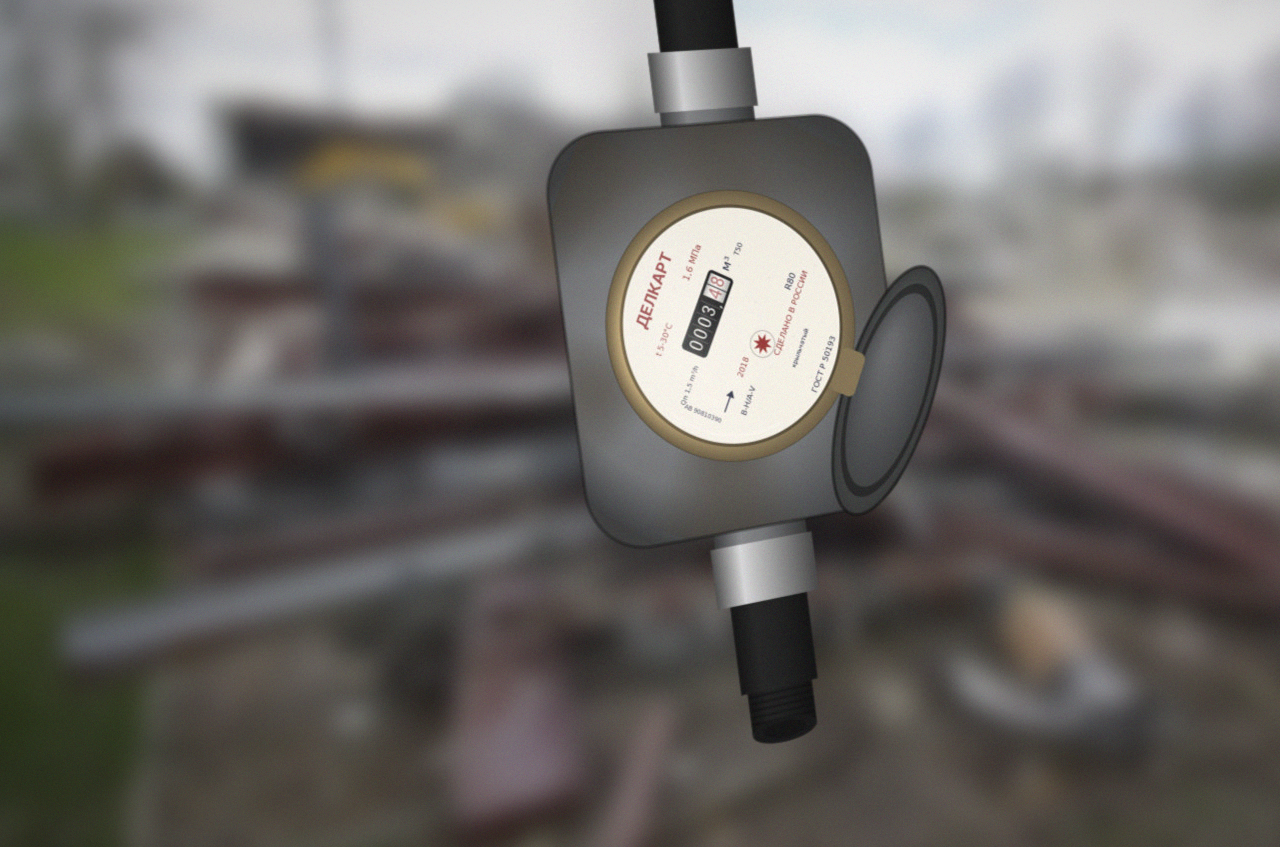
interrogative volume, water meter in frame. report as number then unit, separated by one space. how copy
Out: 3.48 m³
